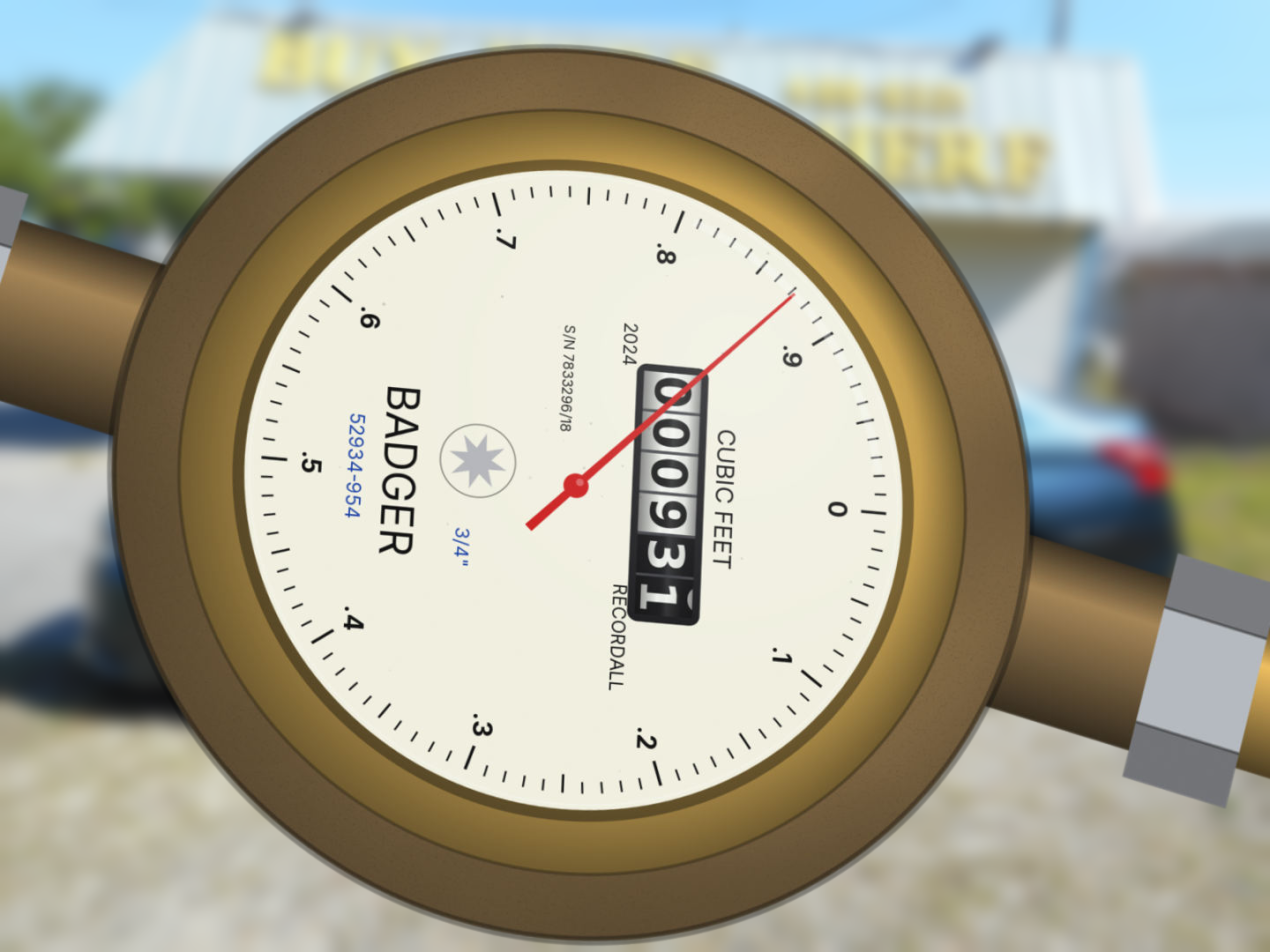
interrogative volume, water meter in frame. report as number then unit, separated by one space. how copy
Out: 930.87 ft³
